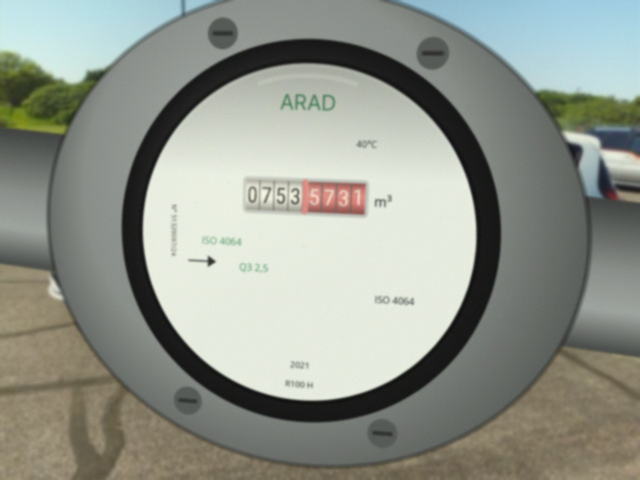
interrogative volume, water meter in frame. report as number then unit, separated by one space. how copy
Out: 753.5731 m³
